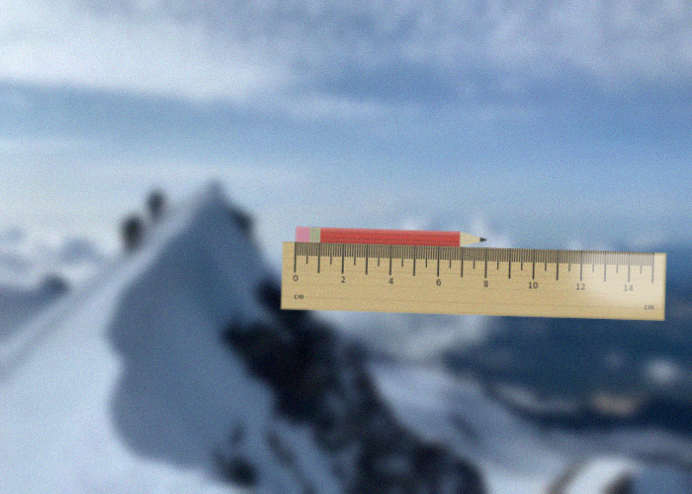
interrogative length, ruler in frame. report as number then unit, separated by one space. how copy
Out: 8 cm
